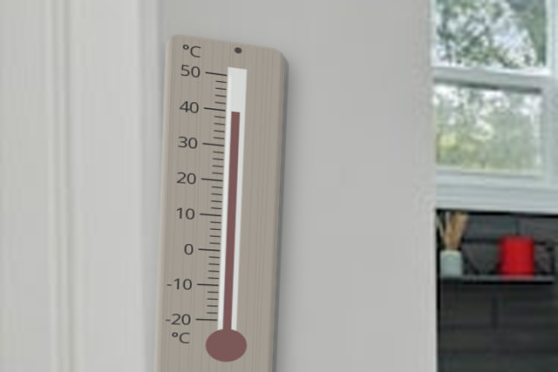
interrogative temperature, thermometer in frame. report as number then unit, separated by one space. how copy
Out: 40 °C
